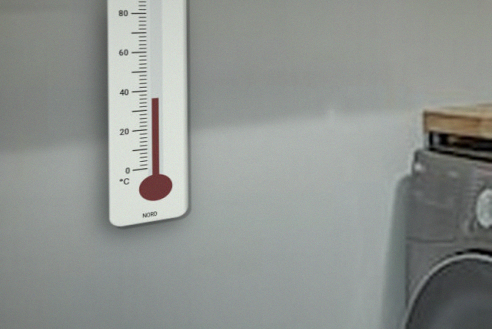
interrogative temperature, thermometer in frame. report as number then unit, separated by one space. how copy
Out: 36 °C
